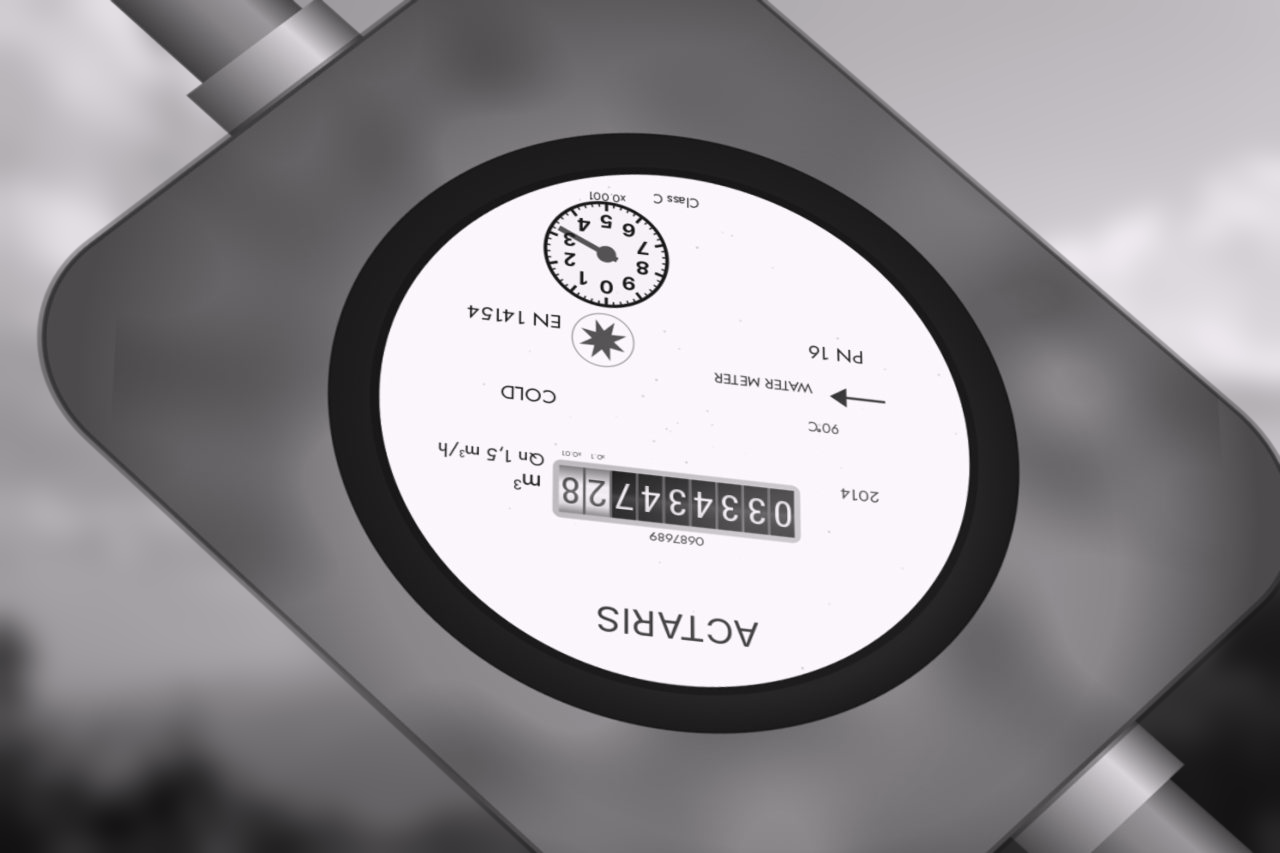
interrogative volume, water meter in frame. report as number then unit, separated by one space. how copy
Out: 334347.283 m³
